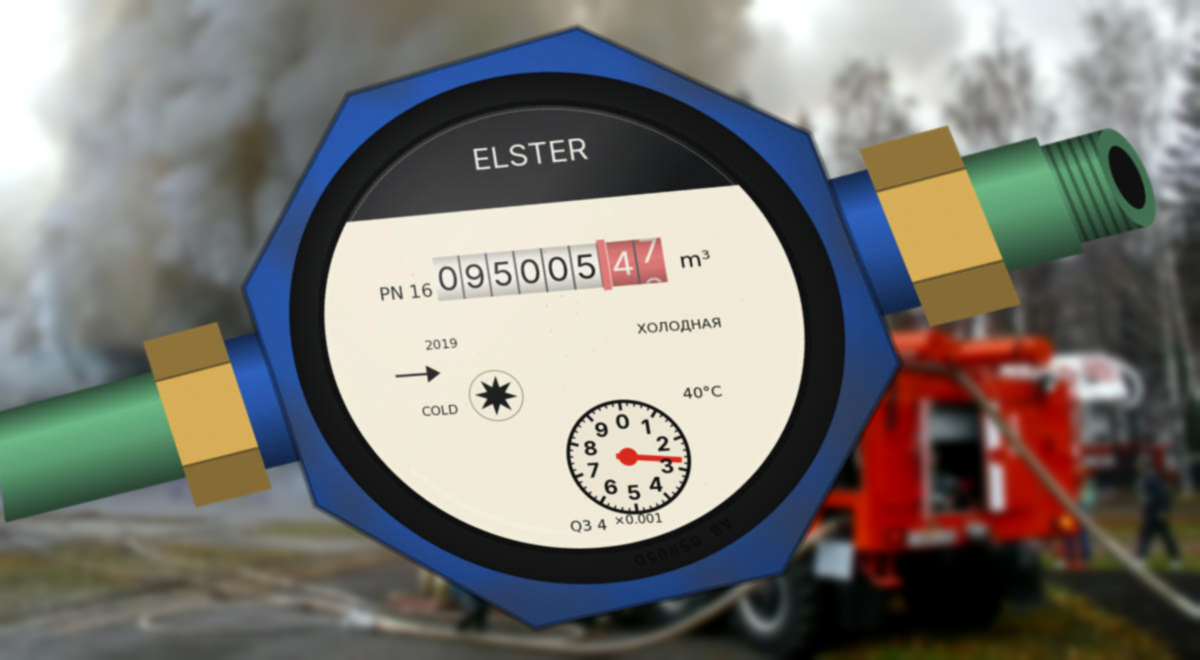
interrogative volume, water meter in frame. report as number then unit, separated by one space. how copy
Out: 95005.472 m³
